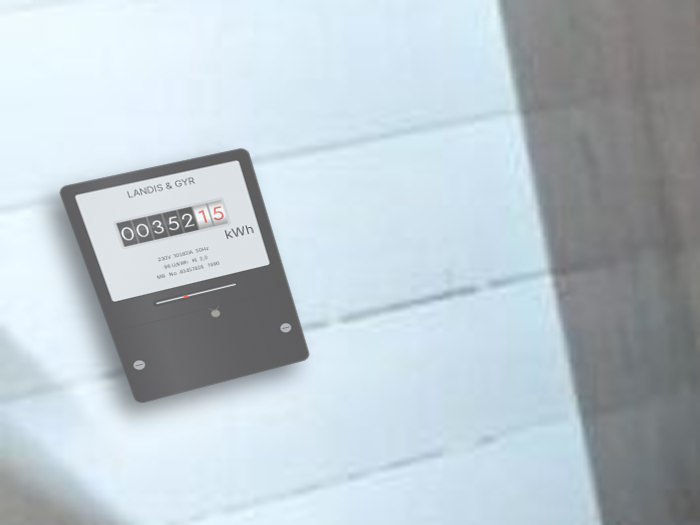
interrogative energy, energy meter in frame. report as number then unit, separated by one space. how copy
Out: 352.15 kWh
